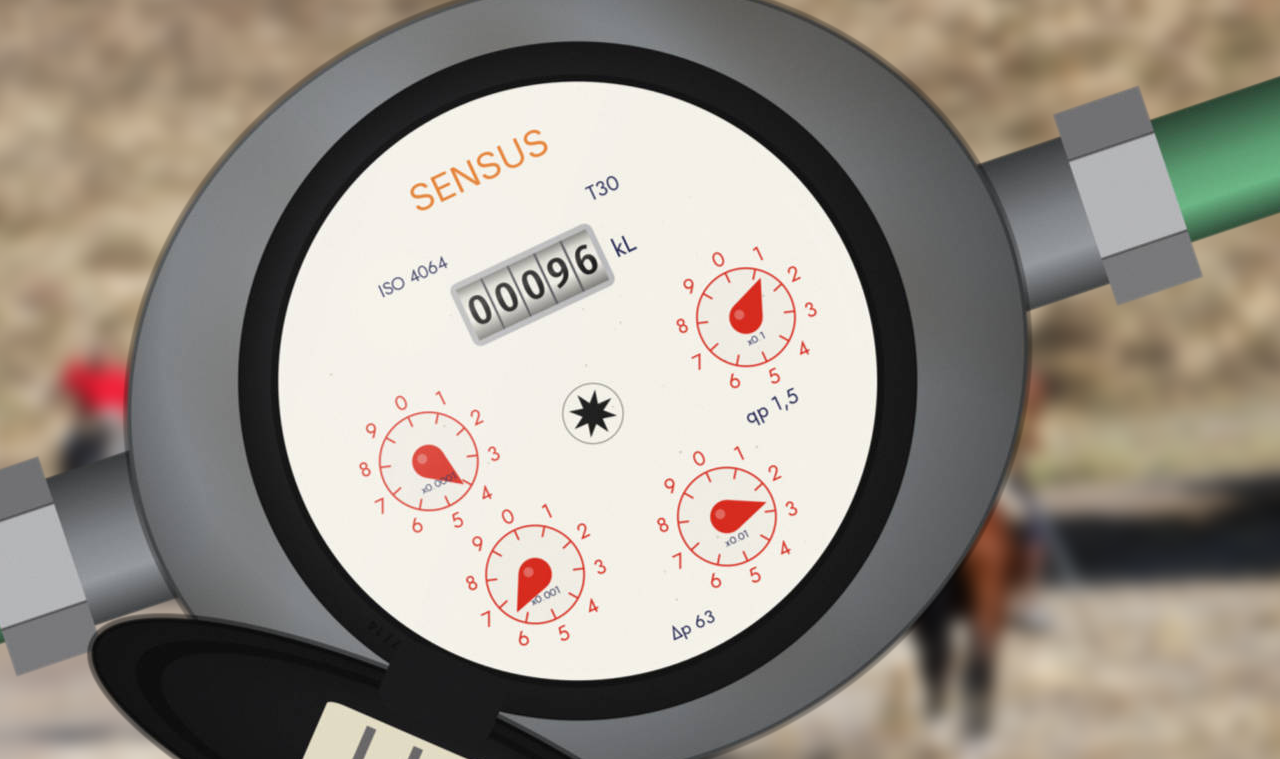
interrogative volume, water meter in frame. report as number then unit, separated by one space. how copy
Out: 96.1264 kL
